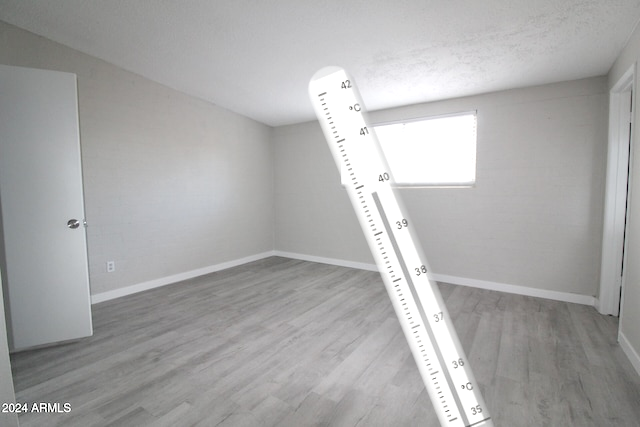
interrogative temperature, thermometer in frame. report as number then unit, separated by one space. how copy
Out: 39.8 °C
